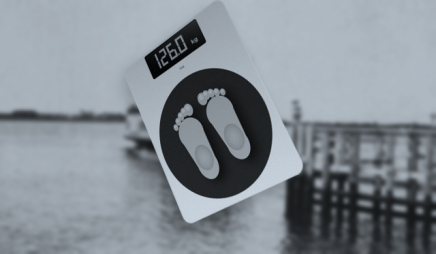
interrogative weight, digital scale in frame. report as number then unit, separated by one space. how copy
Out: 126.0 kg
